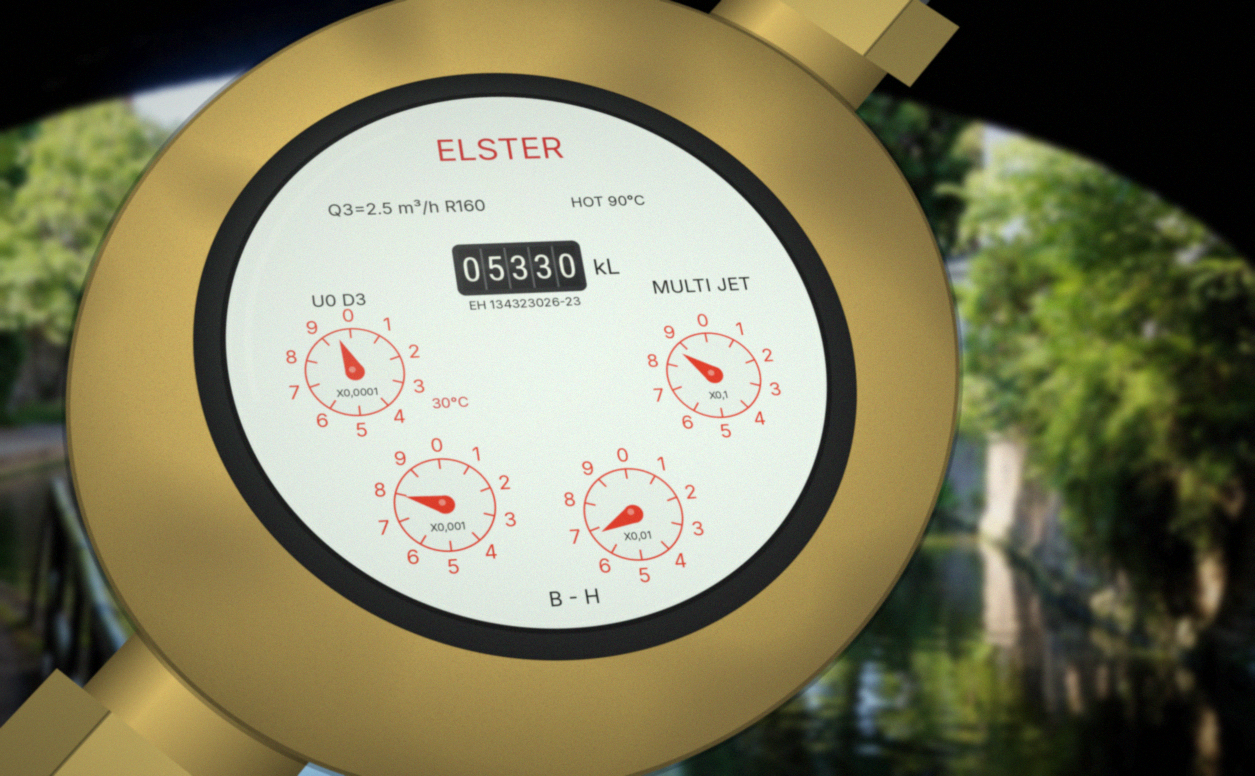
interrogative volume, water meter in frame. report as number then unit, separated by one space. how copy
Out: 5330.8679 kL
